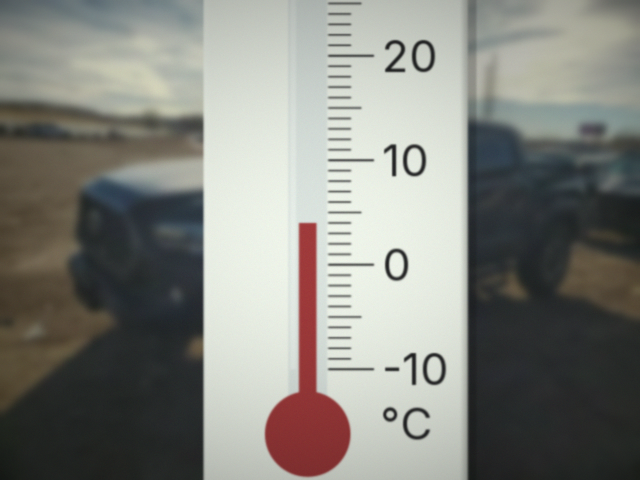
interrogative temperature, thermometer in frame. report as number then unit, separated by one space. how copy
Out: 4 °C
